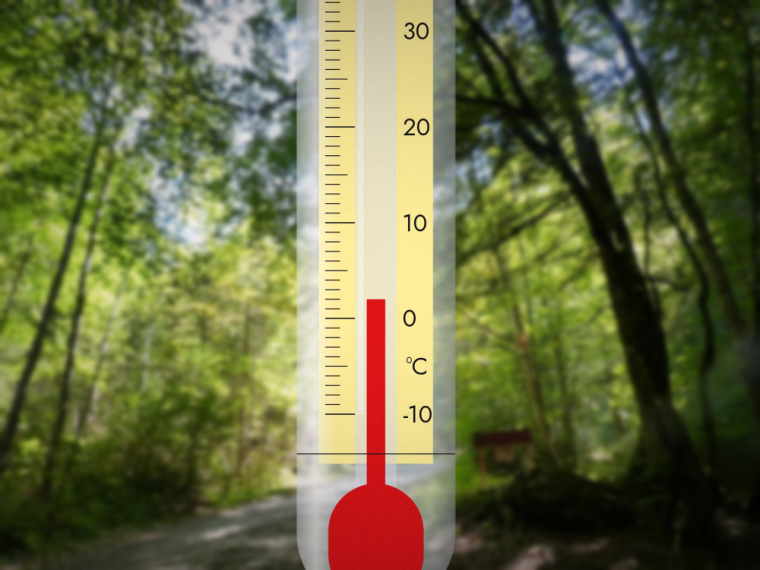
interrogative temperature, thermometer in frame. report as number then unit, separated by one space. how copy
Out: 2 °C
